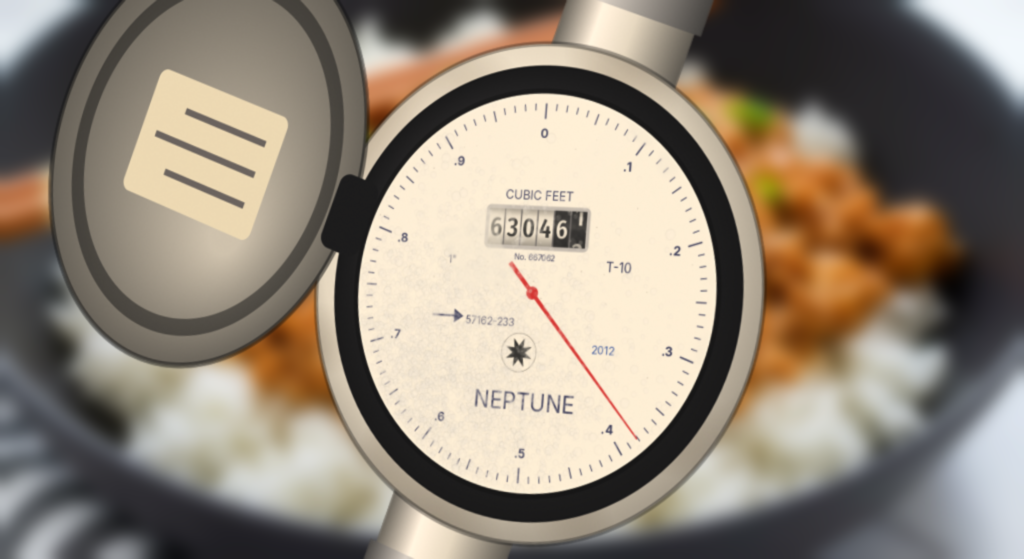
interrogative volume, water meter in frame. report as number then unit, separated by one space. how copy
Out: 630461.38 ft³
